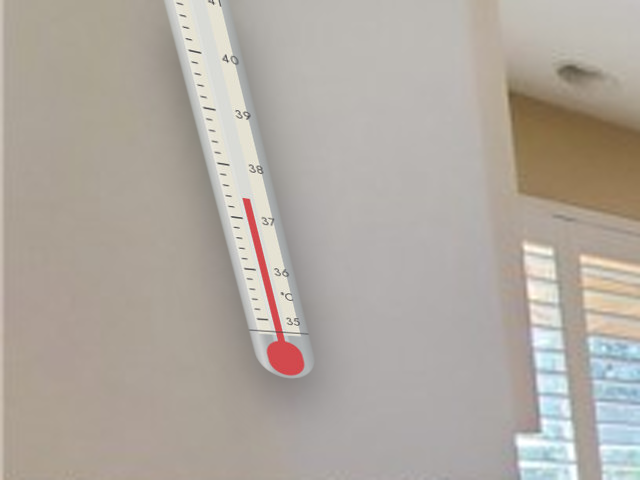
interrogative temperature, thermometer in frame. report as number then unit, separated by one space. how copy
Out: 37.4 °C
